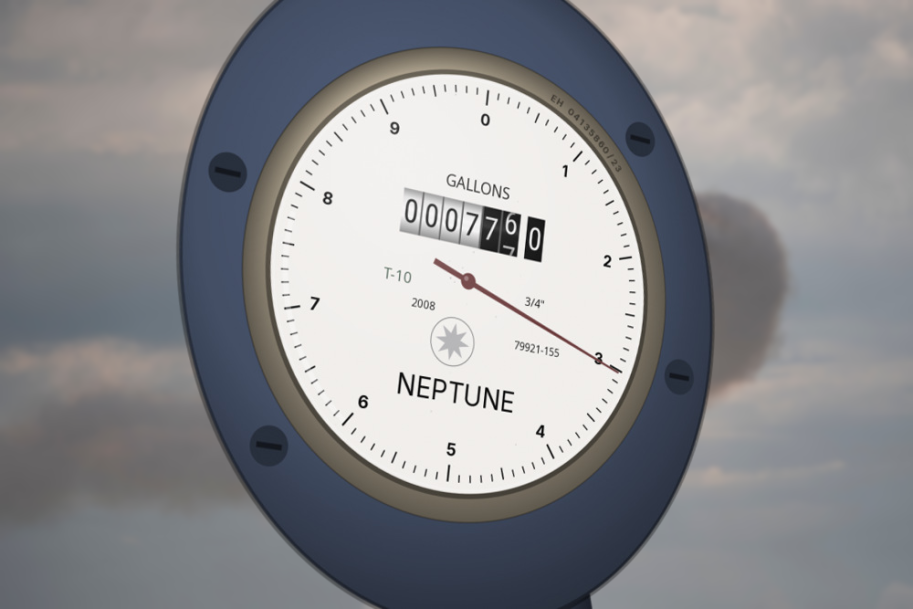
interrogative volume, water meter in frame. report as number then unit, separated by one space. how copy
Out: 7763.0 gal
